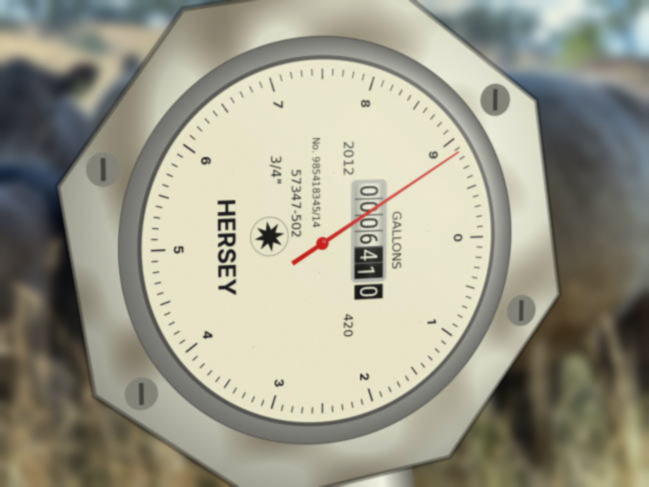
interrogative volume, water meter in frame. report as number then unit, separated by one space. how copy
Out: 6409.1 gal
